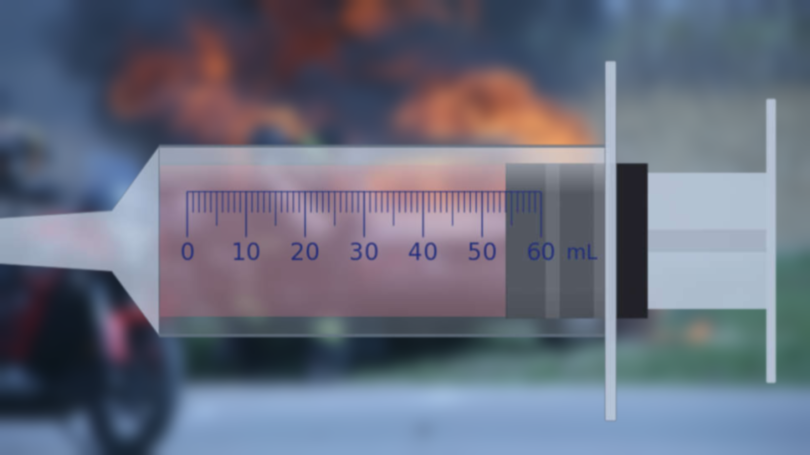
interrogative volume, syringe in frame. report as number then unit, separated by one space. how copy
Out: 54 mL
